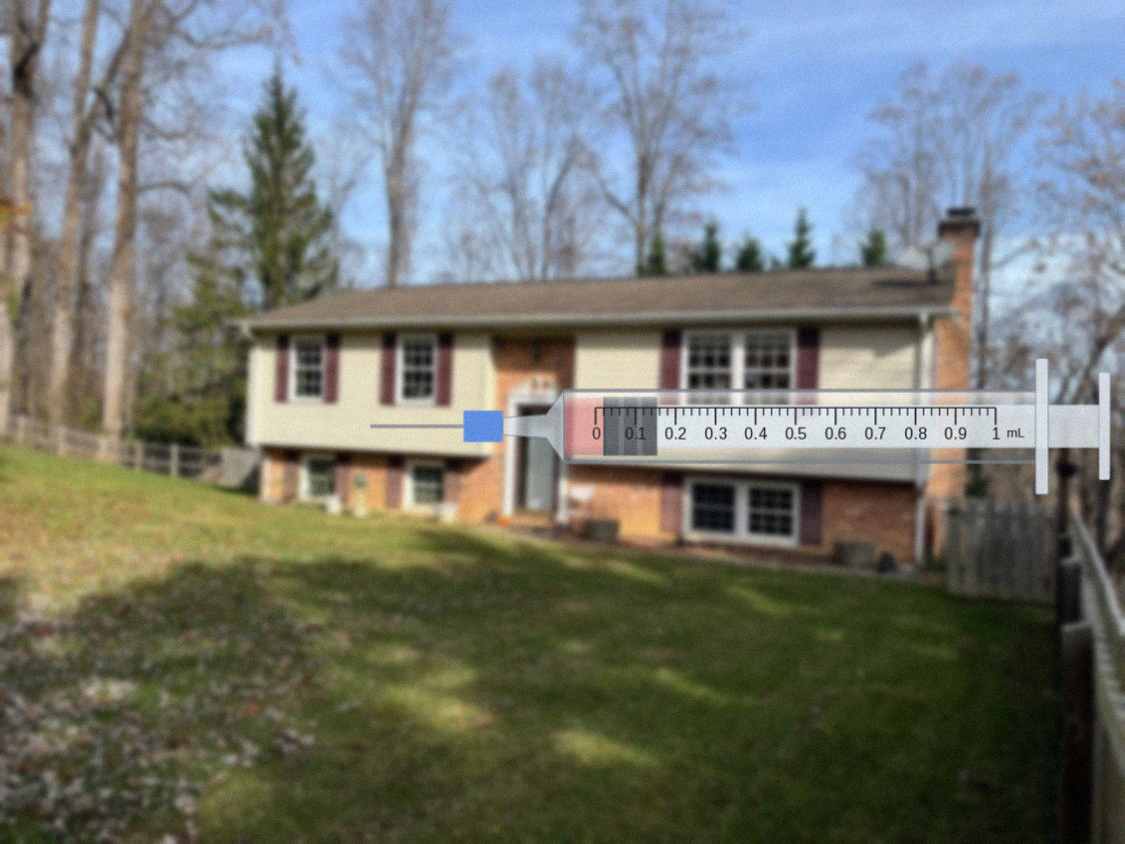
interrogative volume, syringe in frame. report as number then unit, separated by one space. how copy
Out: 0.02 mL
